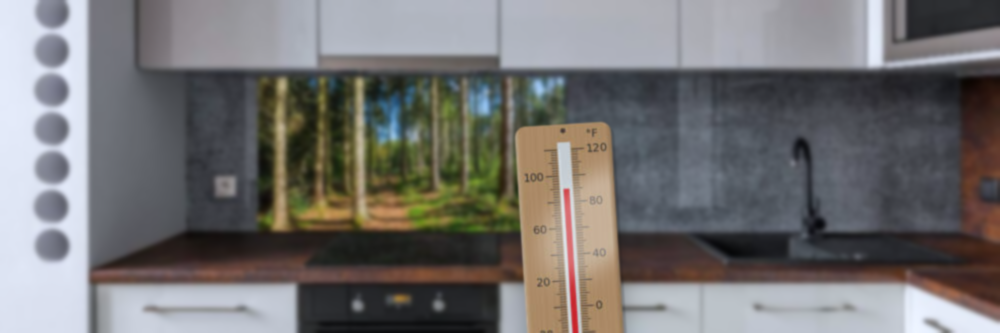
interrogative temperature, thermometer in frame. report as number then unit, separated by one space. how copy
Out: 90 °F
